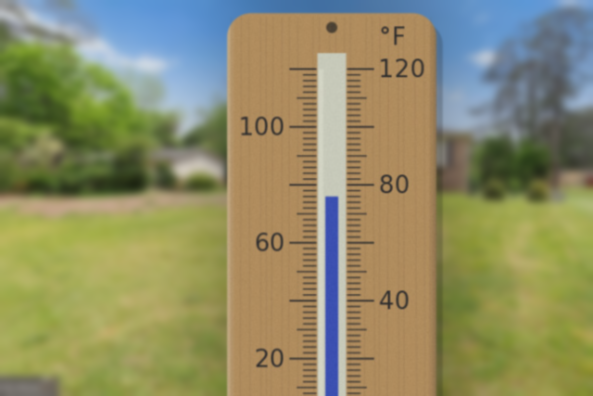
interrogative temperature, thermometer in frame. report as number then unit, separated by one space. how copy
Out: 76 °F
